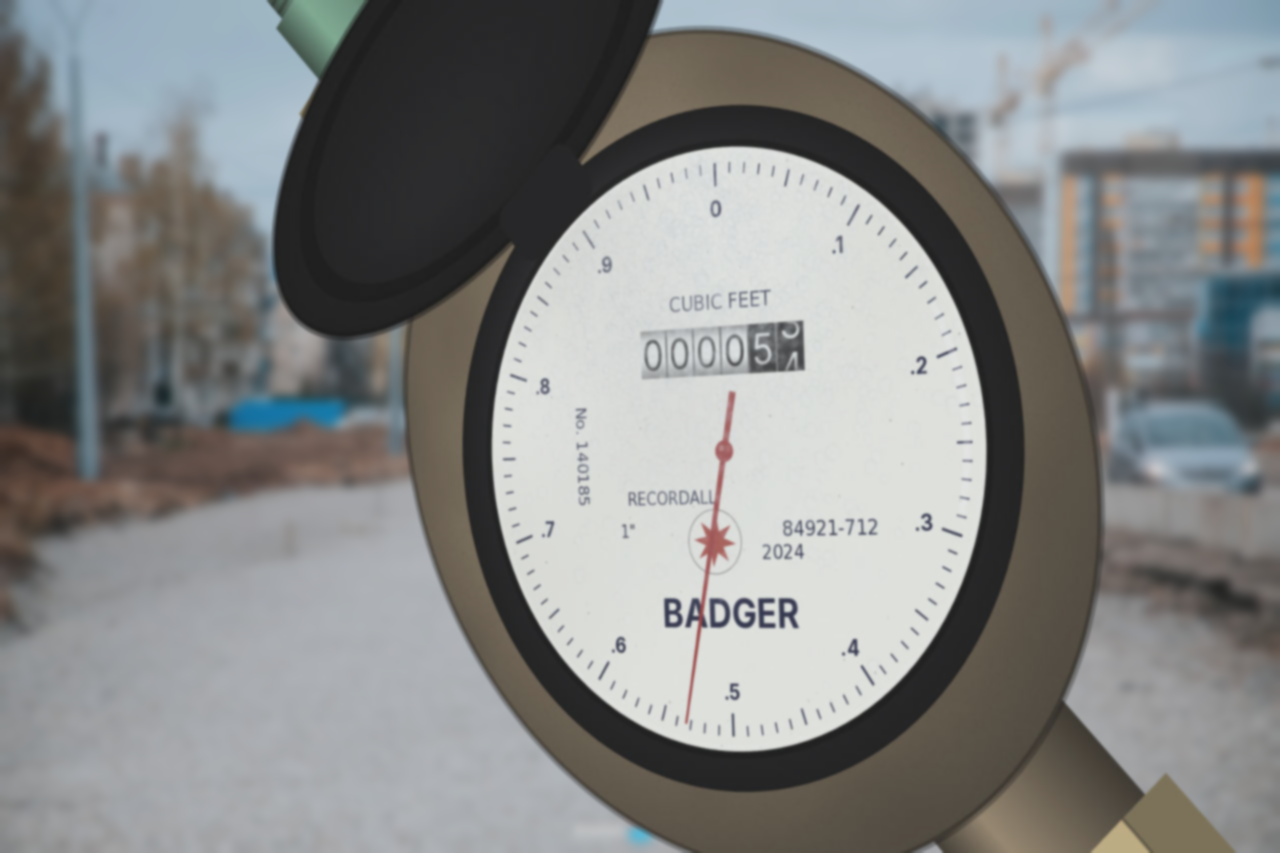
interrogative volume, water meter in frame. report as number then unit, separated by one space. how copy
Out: 53.53 ft³
